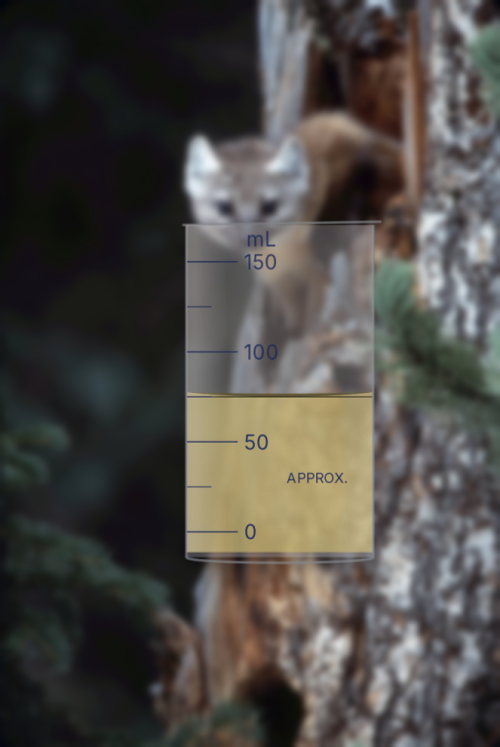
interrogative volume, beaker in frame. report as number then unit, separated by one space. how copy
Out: 75 mL
